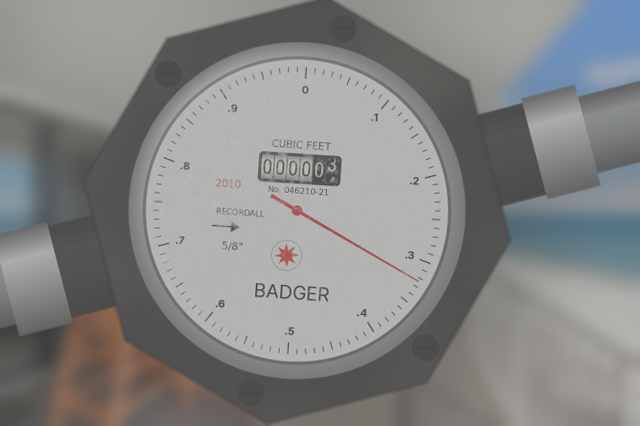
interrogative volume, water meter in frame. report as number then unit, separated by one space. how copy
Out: 3.32 ft³
